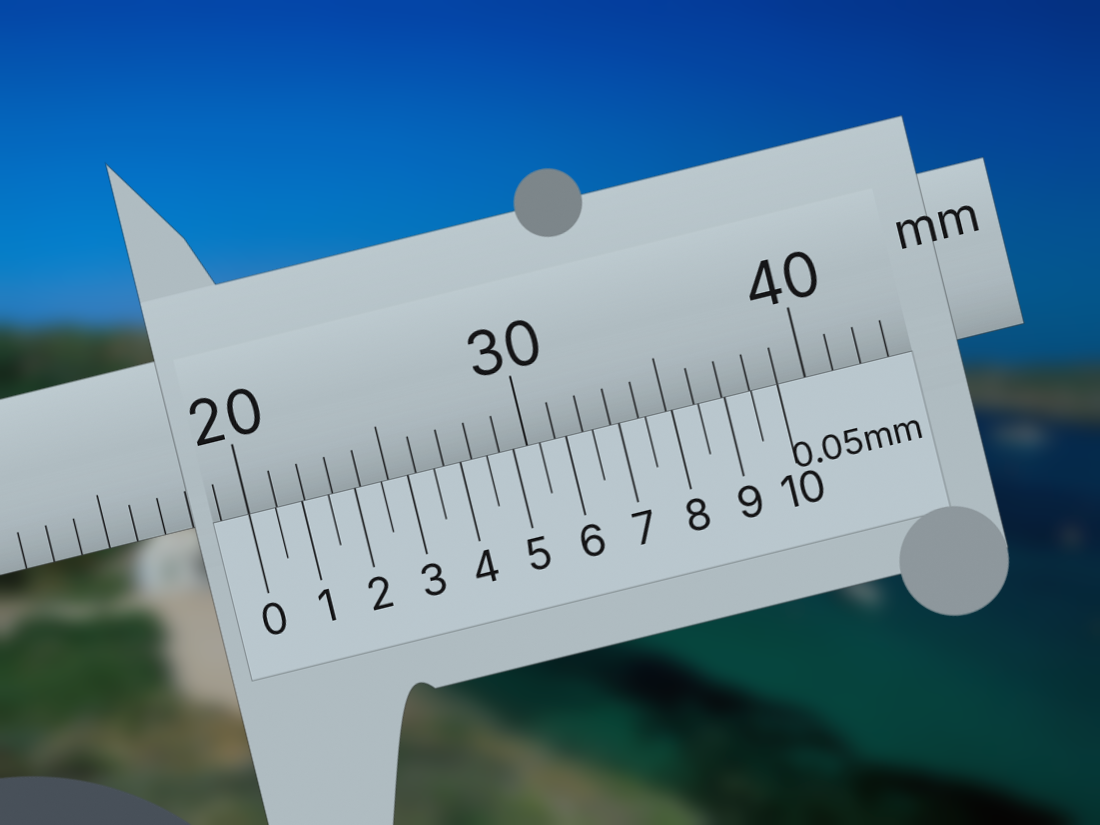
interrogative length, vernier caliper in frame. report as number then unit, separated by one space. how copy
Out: 20.00 mm
